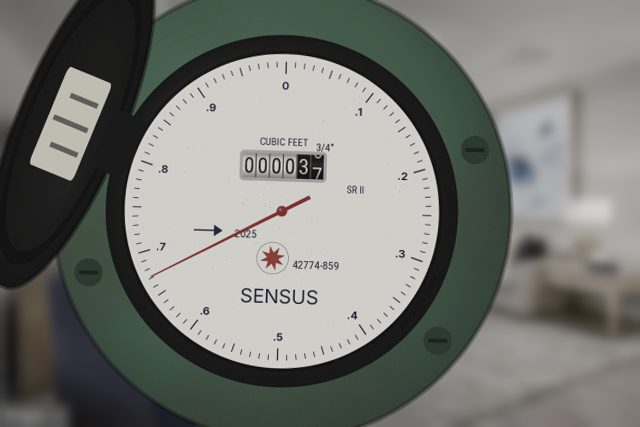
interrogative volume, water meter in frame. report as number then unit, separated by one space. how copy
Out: 36.67 ft³
